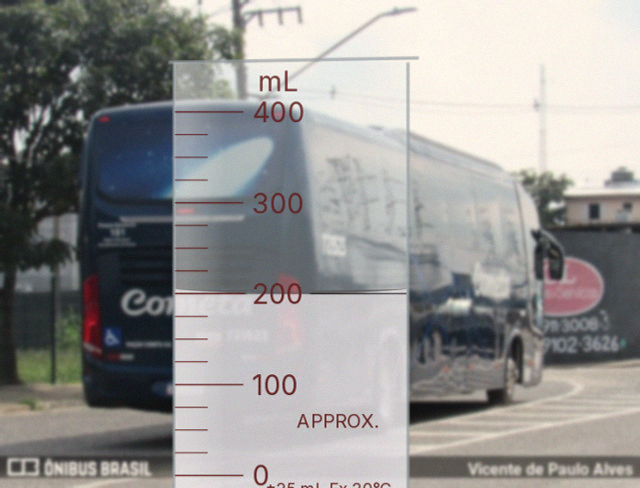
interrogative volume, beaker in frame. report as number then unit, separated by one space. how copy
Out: 200 mL
